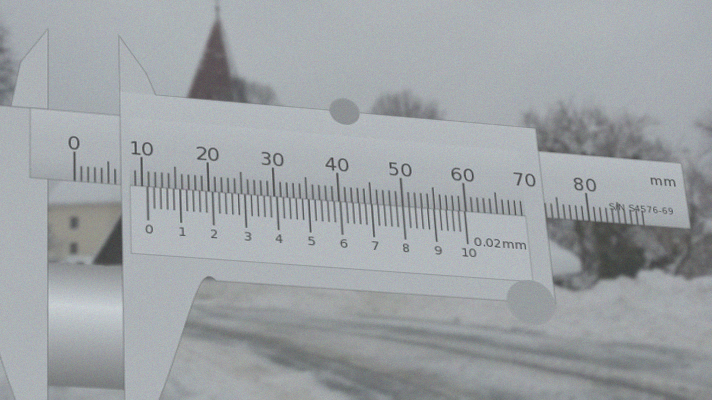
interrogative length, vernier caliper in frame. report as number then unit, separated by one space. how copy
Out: 10.8 mm
